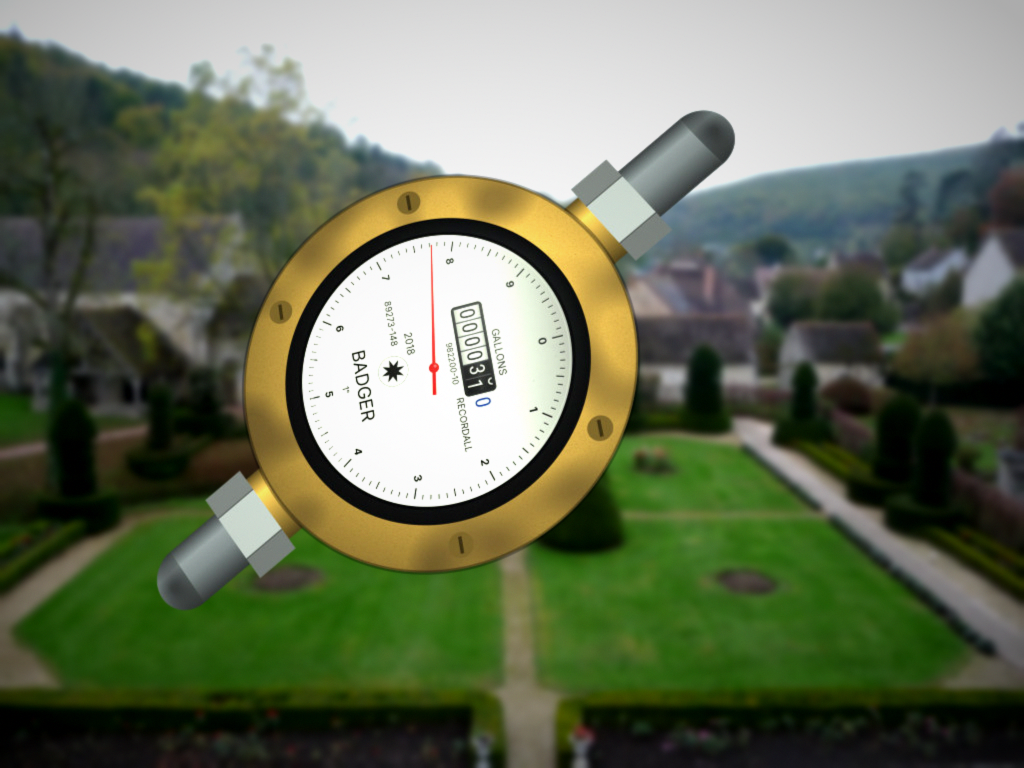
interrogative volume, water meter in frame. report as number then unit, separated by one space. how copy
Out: 307.7 gal
